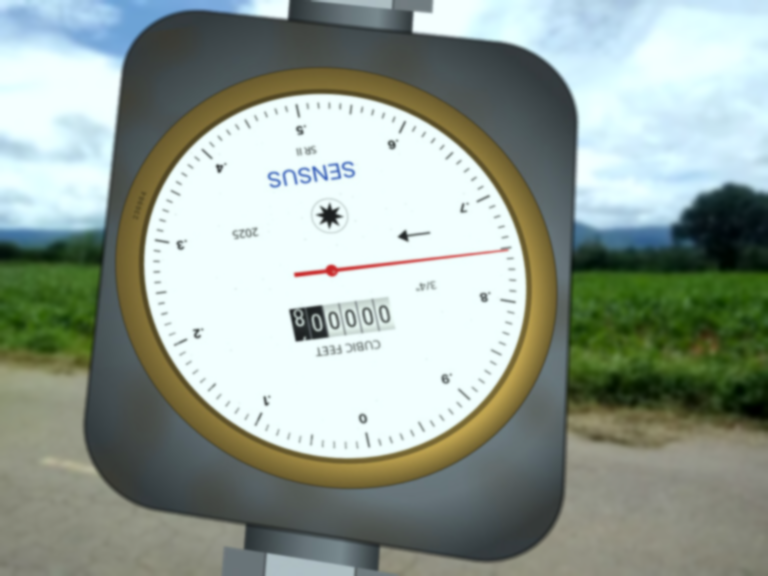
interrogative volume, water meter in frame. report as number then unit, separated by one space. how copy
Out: 7.75 ft³
